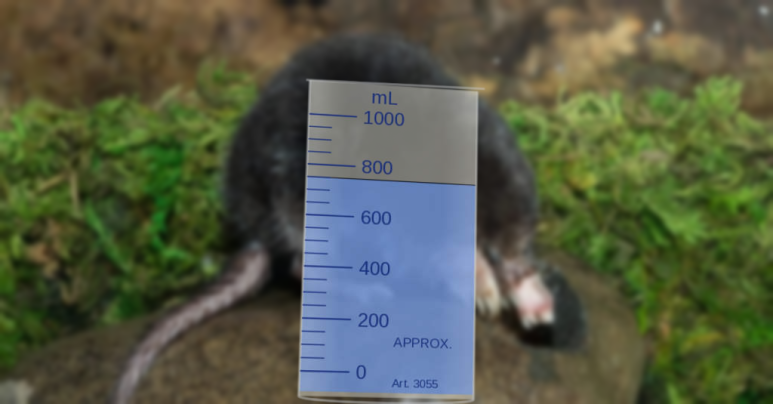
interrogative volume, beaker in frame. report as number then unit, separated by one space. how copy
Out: 750 mL
